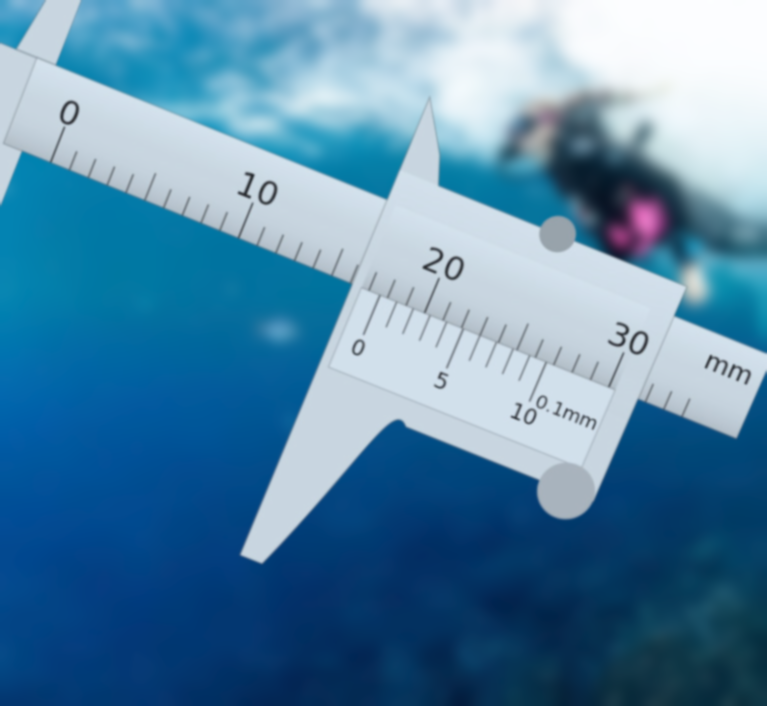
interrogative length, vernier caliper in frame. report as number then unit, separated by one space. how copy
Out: 17.6 mm
